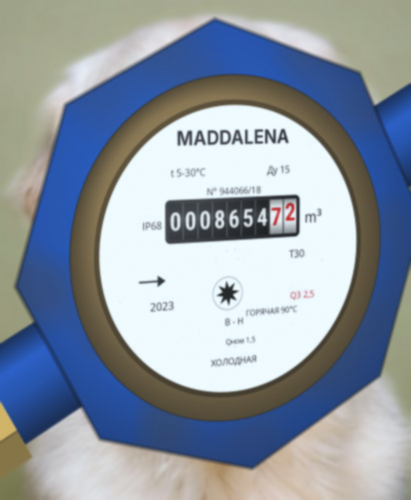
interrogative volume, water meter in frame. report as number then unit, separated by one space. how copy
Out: 8654.72 m³
